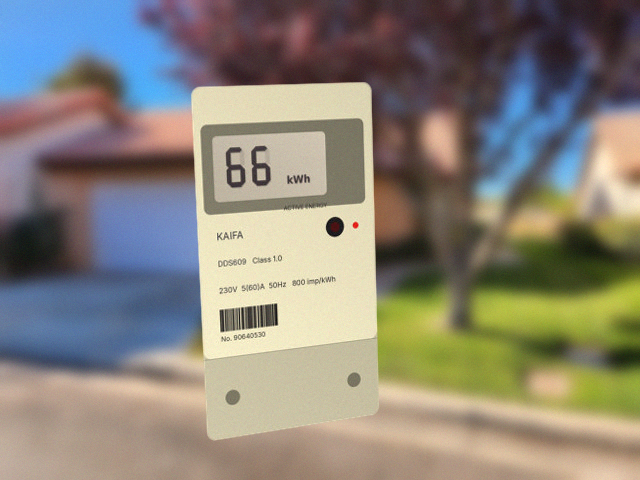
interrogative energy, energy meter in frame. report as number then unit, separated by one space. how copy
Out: 66 kWh
